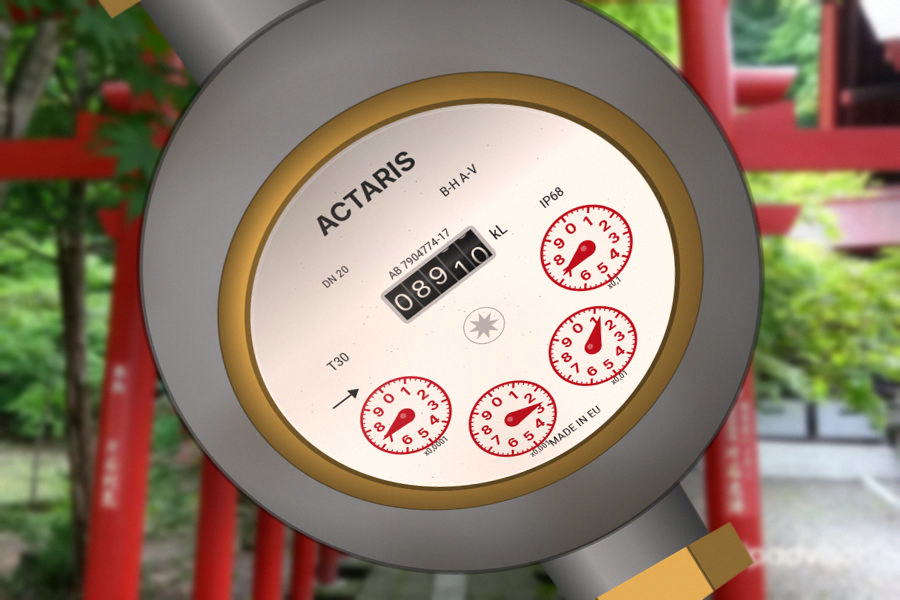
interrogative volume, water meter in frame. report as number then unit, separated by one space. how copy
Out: 8909.7127 kL
